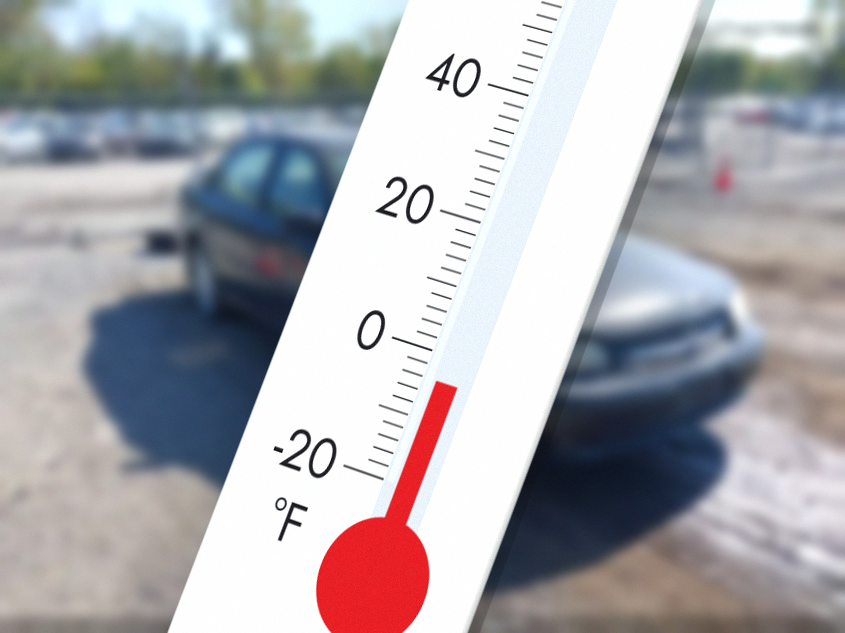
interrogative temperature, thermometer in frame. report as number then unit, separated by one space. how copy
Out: -4 °F
